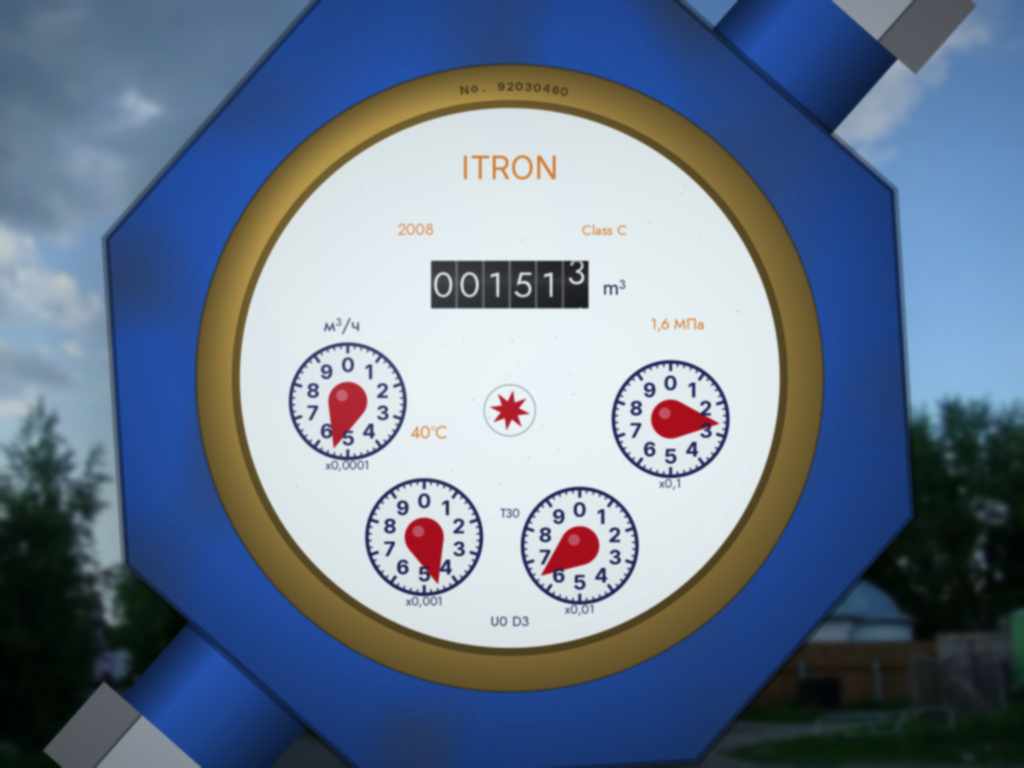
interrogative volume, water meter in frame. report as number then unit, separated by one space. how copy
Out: 1513.2645 m³
